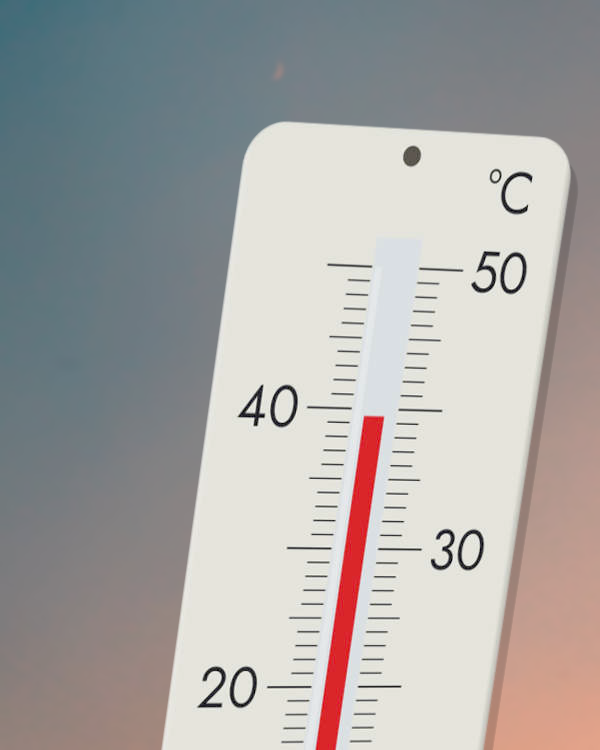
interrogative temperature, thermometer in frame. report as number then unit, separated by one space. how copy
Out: 39.5 °C
